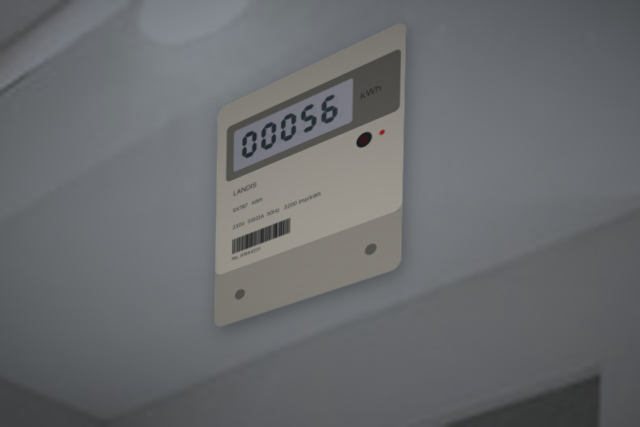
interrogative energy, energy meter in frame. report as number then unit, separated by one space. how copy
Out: 56 kWh
